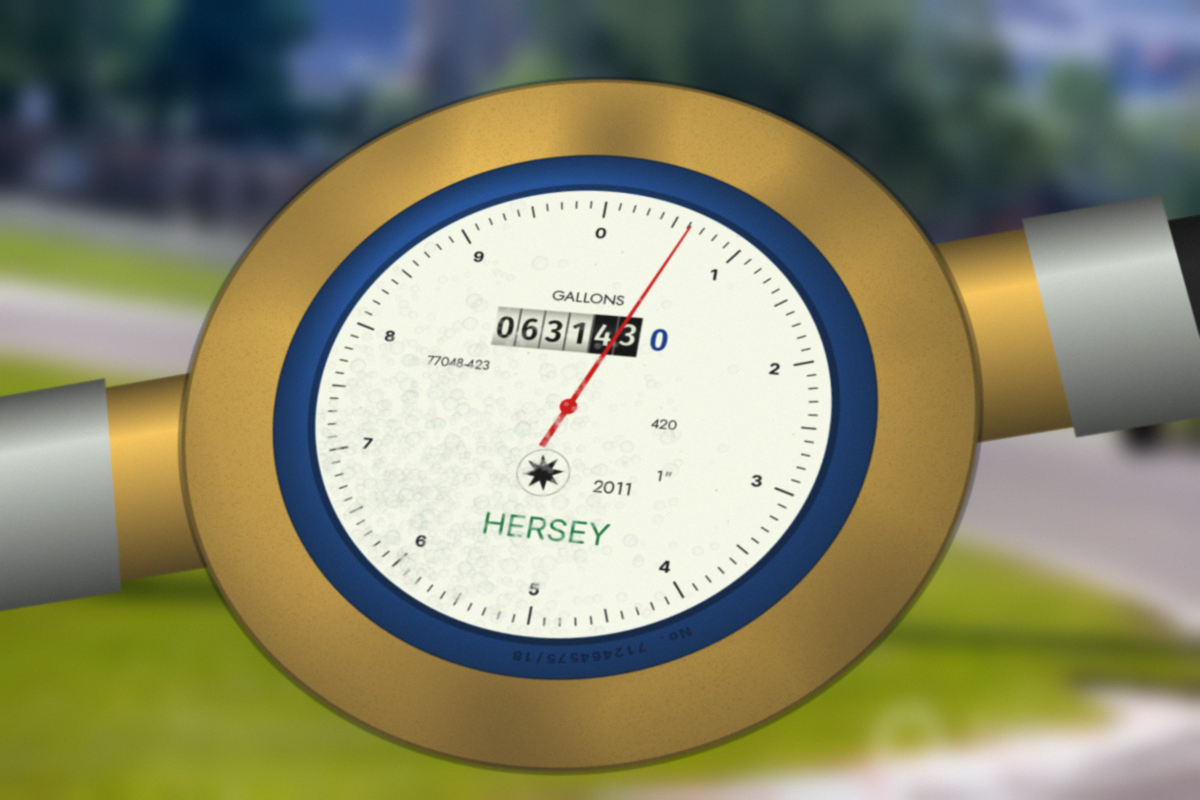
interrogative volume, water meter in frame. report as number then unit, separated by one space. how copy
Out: 631430.6 gal
